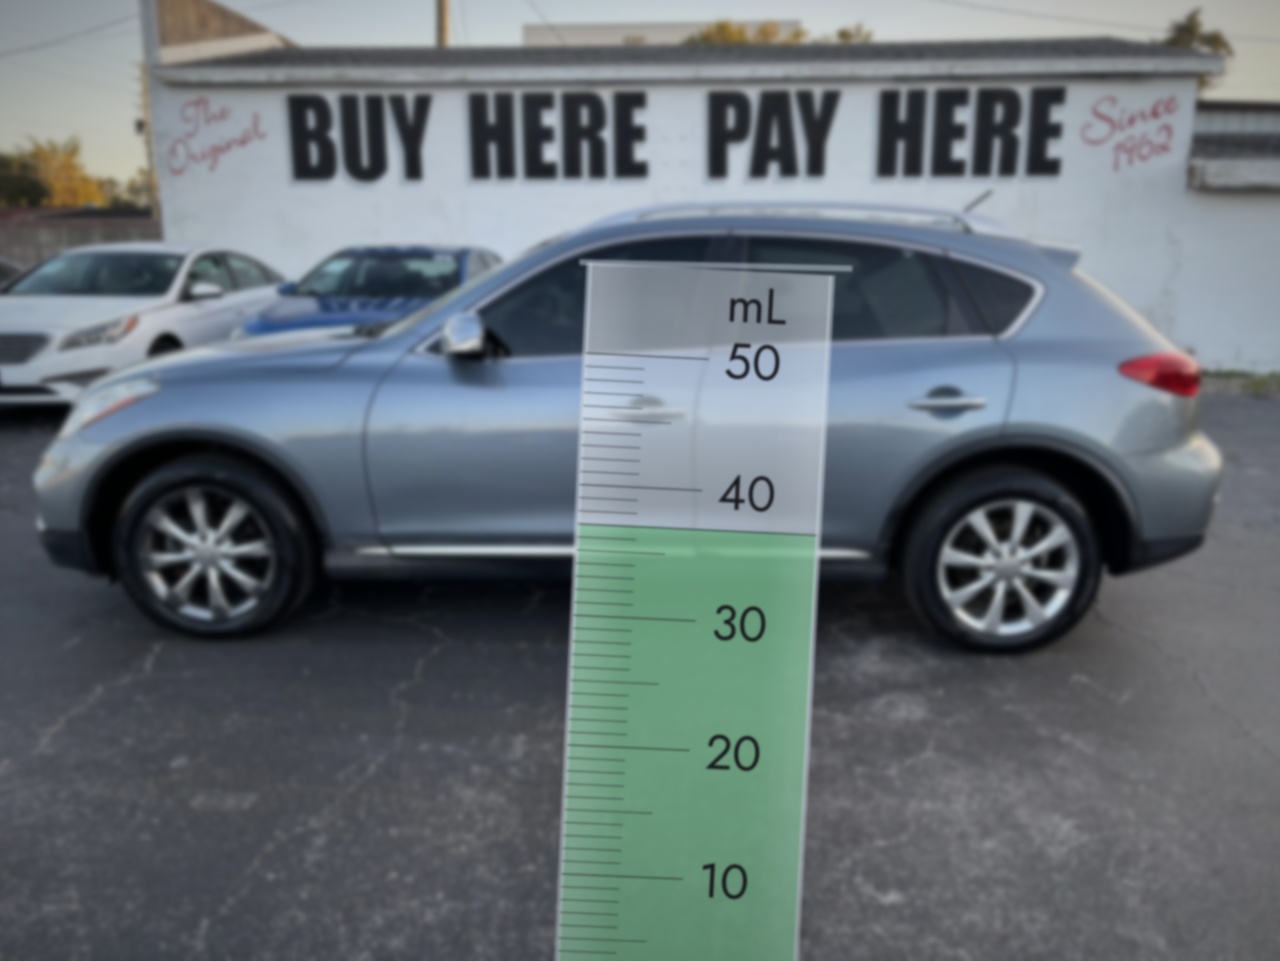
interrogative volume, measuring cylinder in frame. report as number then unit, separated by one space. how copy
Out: 37 mL
